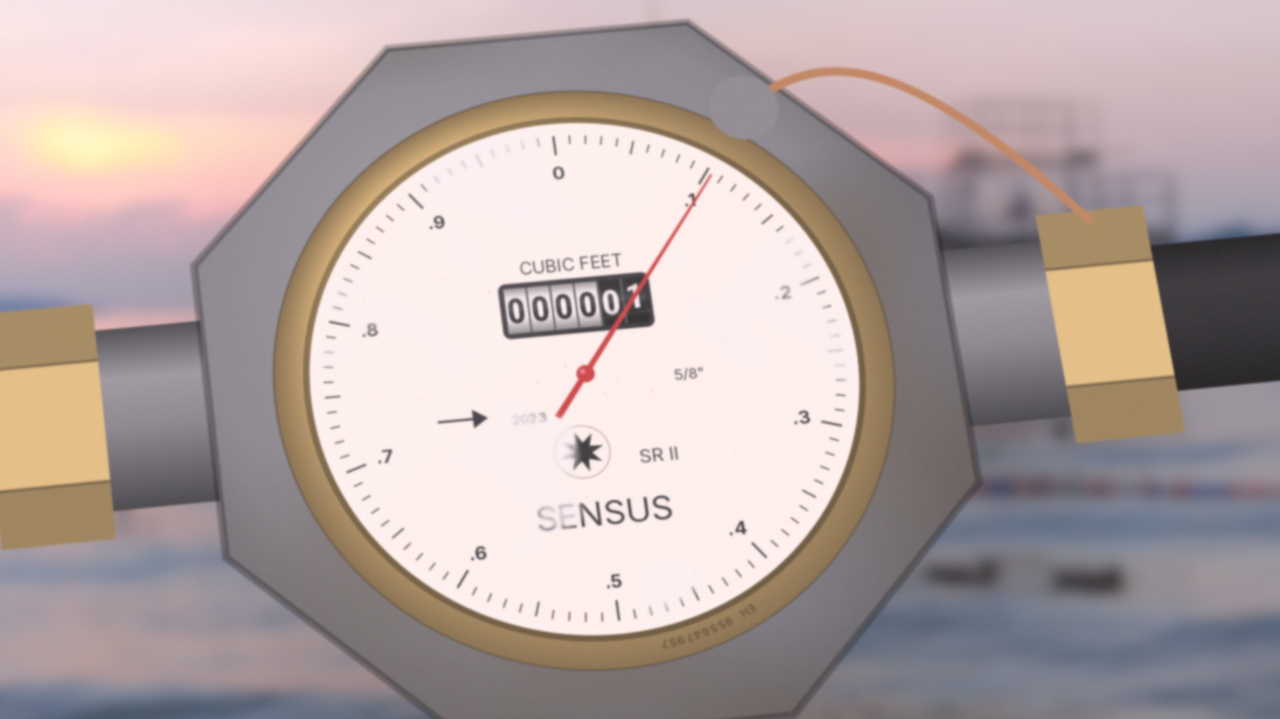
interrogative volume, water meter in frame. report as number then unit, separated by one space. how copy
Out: 1.10 ft³
